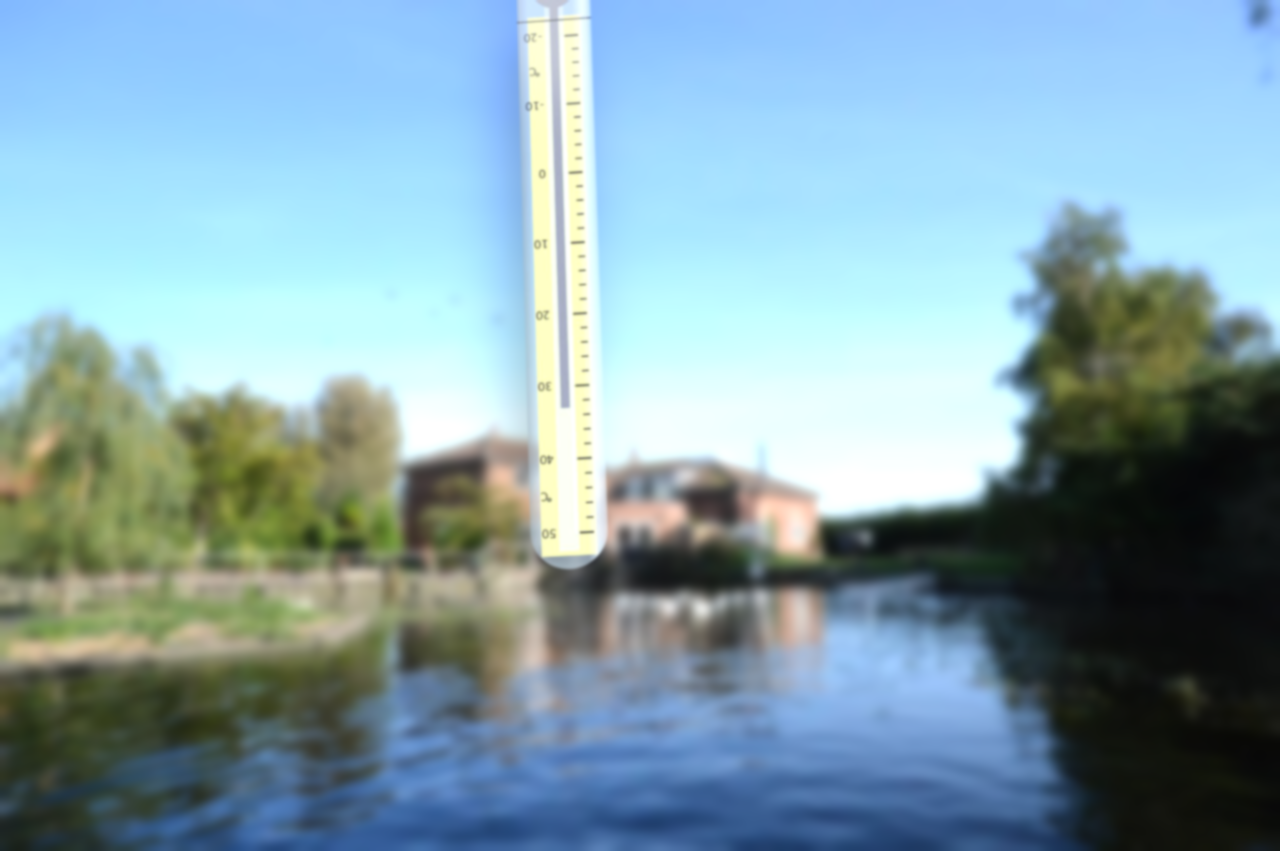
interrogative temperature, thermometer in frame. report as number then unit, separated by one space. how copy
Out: 33 °C
